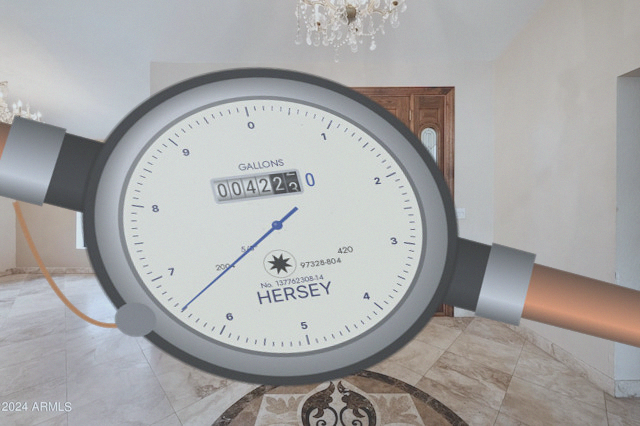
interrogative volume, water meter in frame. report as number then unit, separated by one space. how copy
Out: 42226.5 gal
